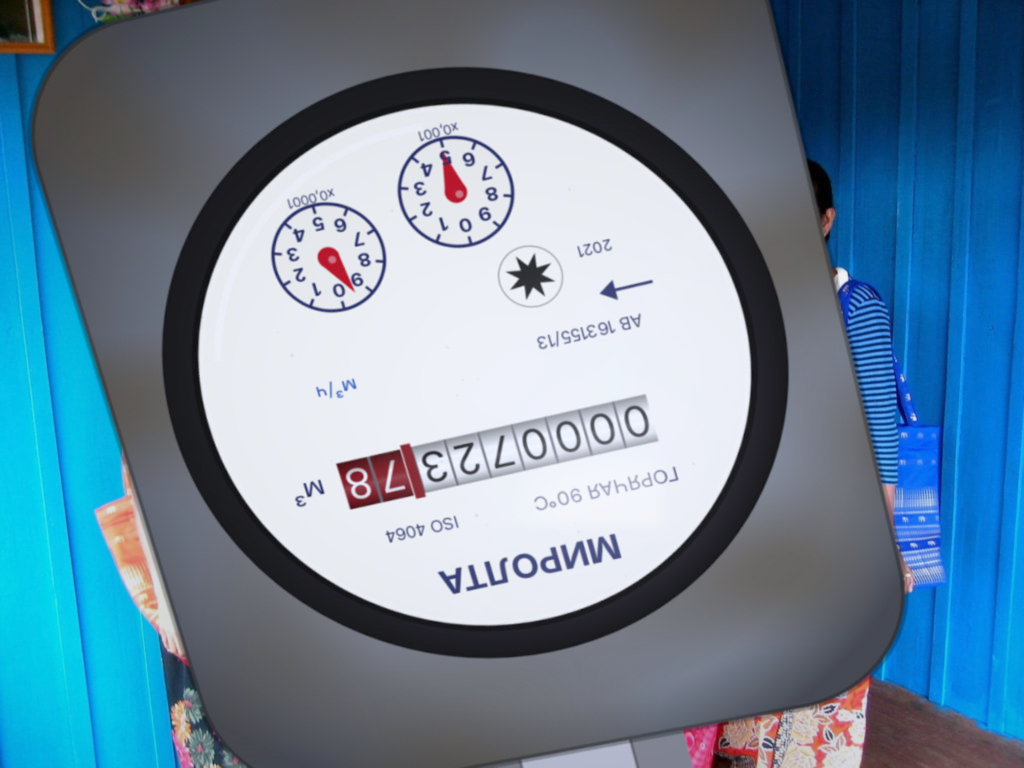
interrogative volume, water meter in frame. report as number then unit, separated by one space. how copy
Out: 723.7849 m³
